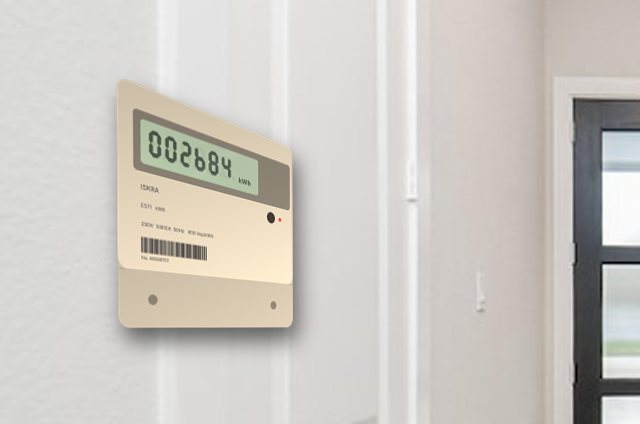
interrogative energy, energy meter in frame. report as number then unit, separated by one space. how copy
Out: 2684 kWh
